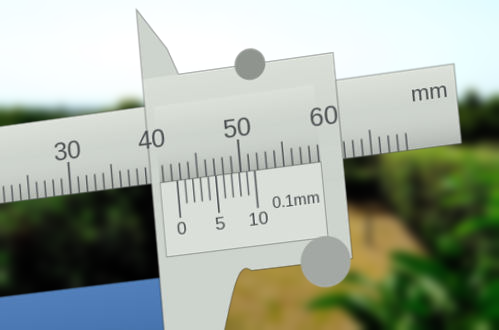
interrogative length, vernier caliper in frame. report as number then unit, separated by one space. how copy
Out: 42.6 mm
